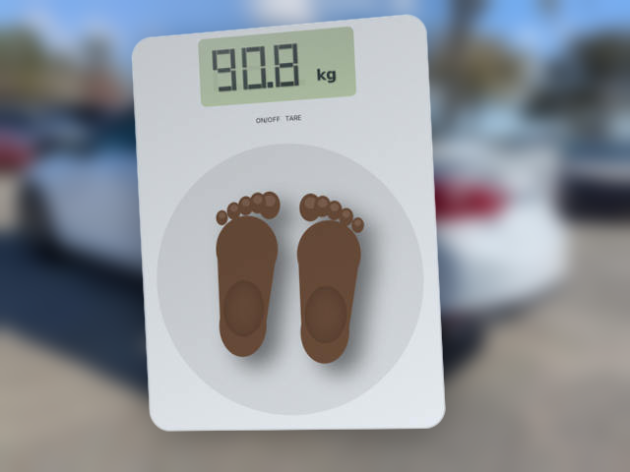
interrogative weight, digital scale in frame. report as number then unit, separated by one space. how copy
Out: 90.8 kg
